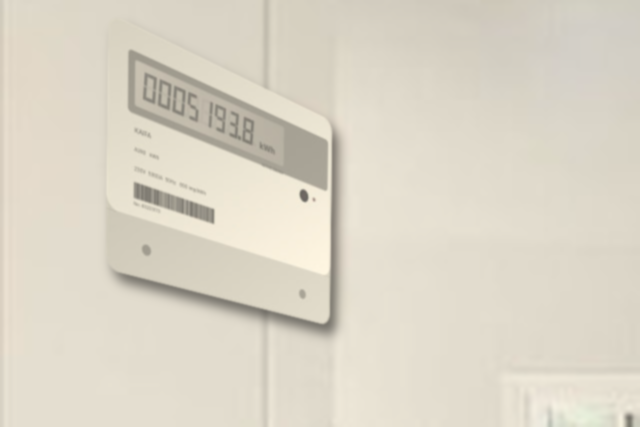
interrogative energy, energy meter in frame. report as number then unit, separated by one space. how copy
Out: 5193.8 kWh
